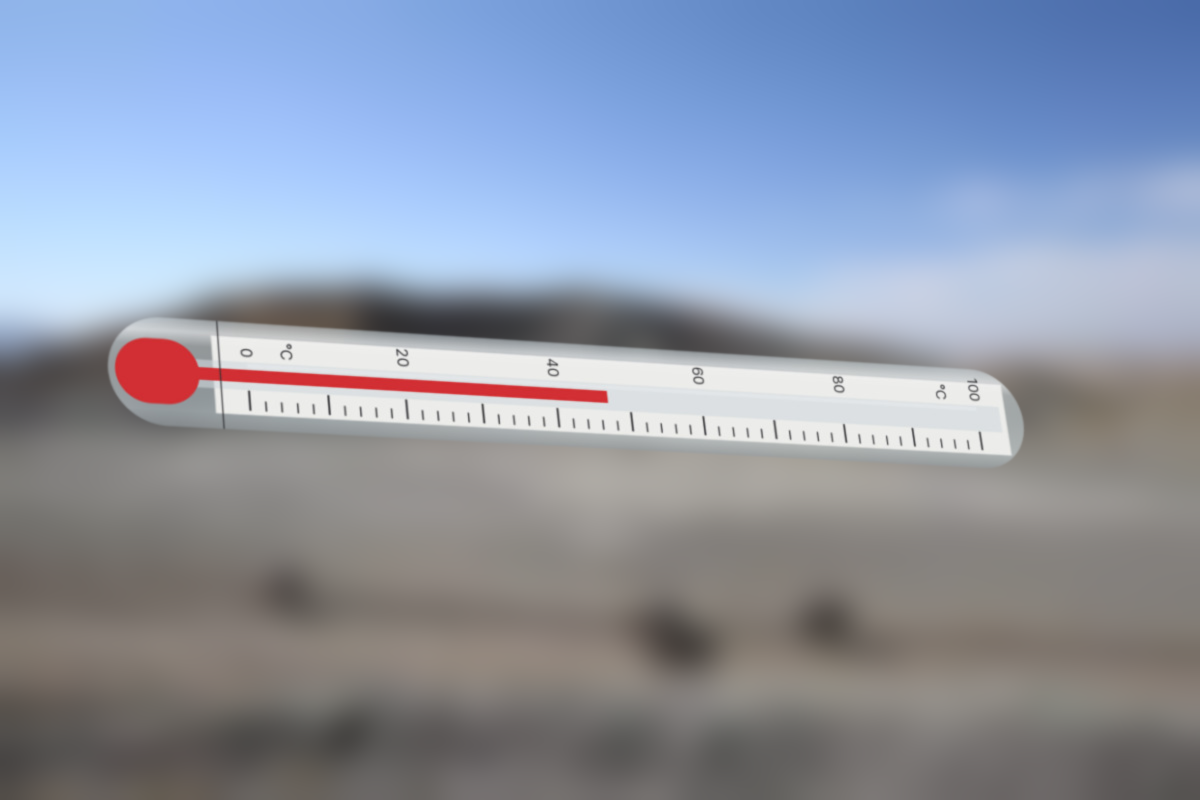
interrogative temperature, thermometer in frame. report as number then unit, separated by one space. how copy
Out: 47 °C
